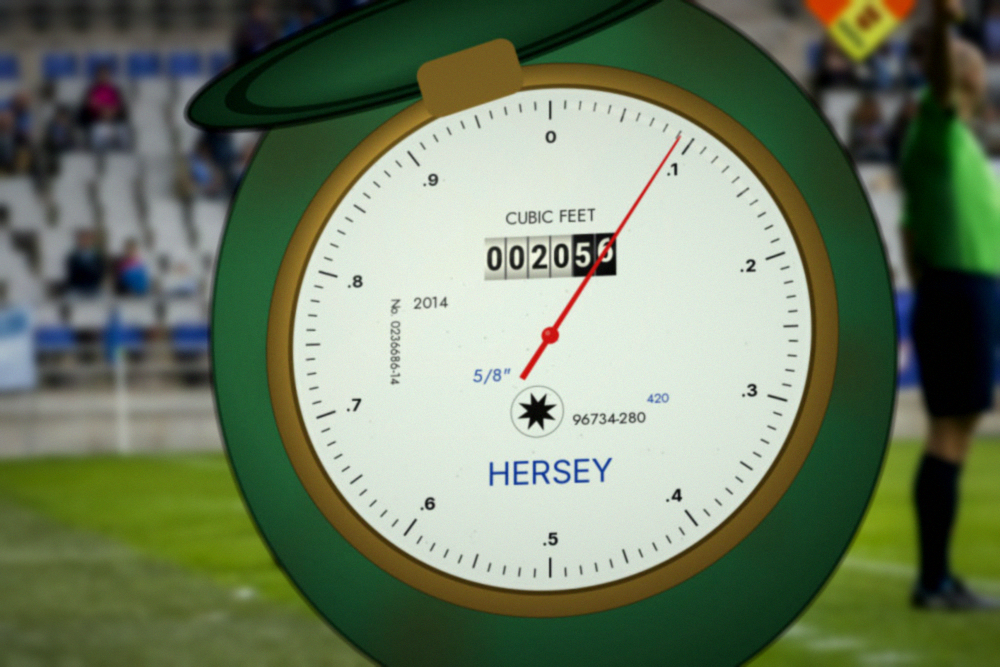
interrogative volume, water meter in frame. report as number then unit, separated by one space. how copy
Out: 2056.09 ft³
